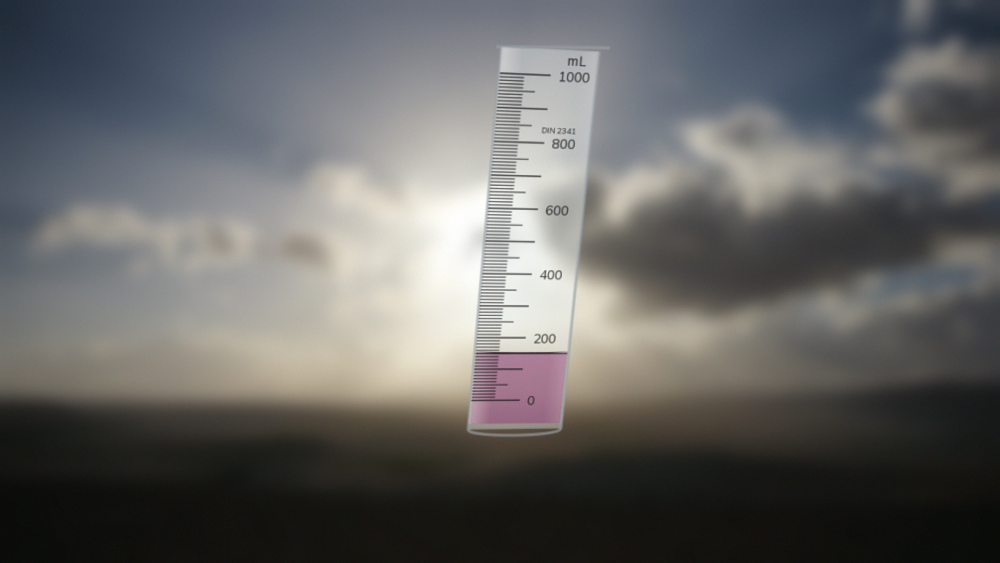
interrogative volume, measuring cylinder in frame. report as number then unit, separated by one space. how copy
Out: 150 mL
